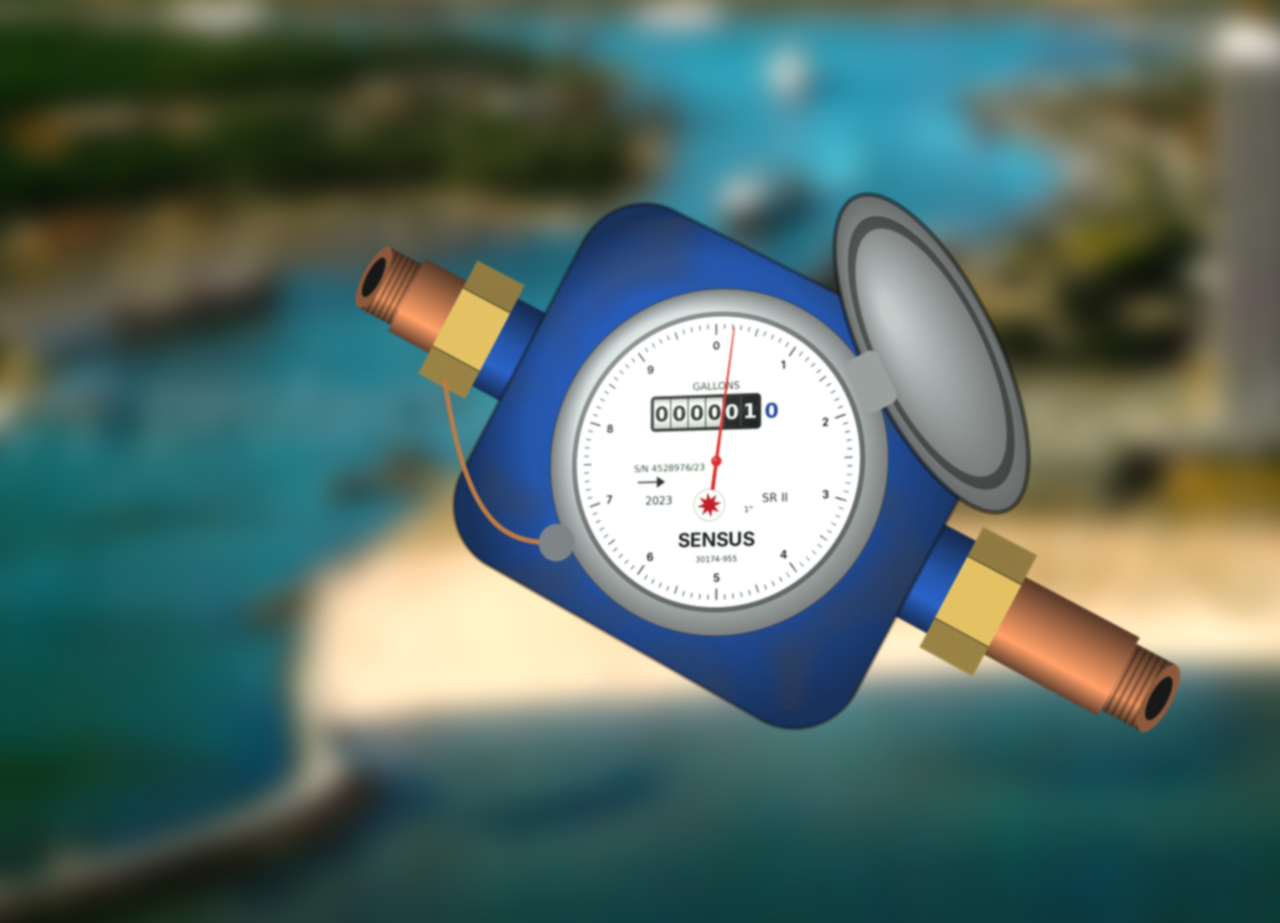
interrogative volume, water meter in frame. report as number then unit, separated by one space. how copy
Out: 10.2 gal
